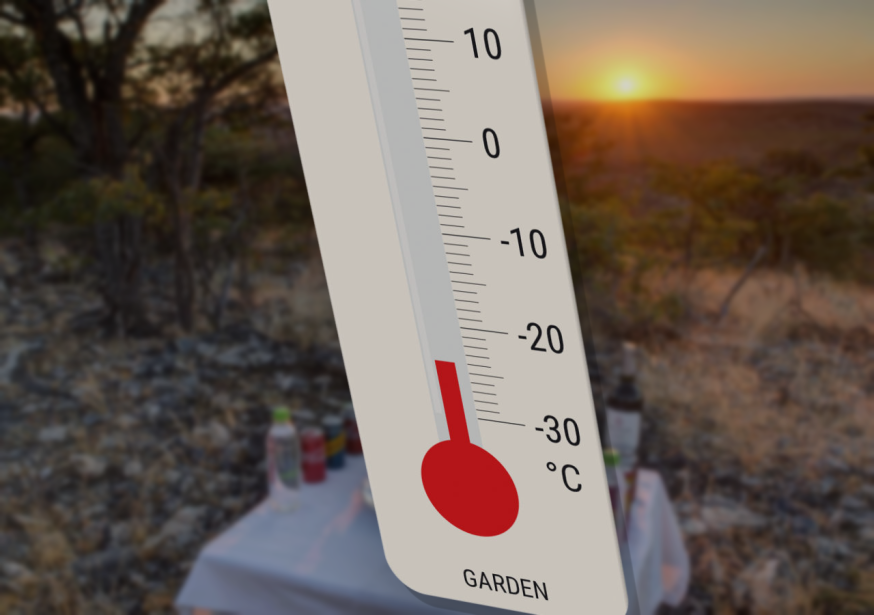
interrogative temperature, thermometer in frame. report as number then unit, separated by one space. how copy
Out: -24 °C
